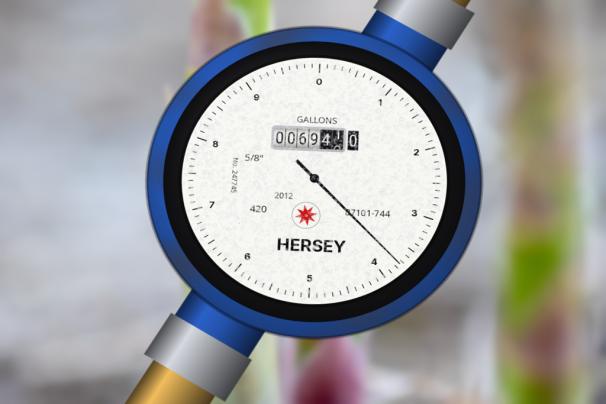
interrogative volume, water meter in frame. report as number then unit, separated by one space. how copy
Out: 69413.7 gal
